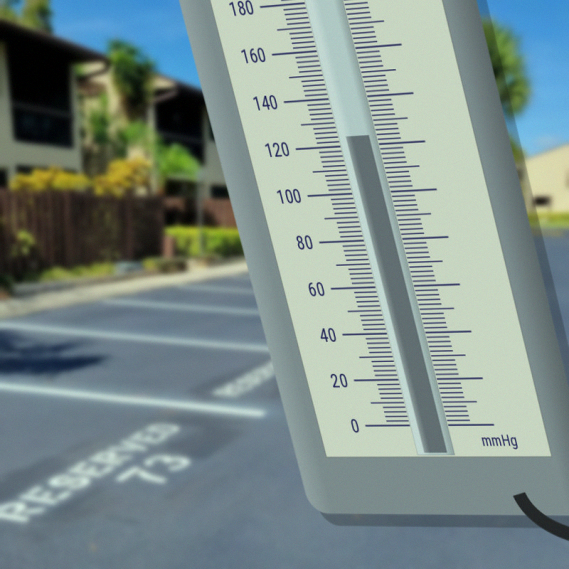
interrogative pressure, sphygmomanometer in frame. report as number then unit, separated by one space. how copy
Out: 124 mmHg
